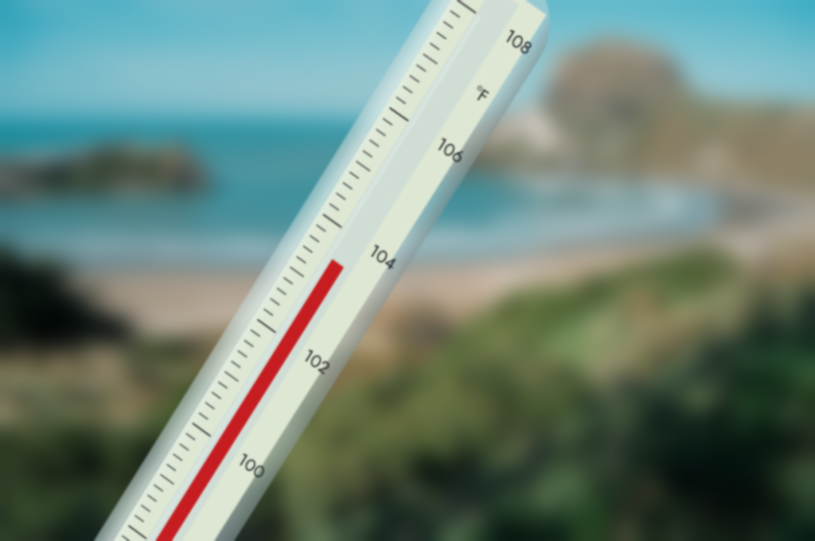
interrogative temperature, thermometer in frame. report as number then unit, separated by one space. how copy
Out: 103.5 °F
